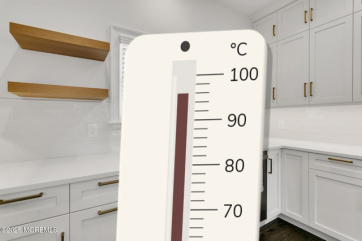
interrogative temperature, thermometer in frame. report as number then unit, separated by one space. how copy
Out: 96 °C
